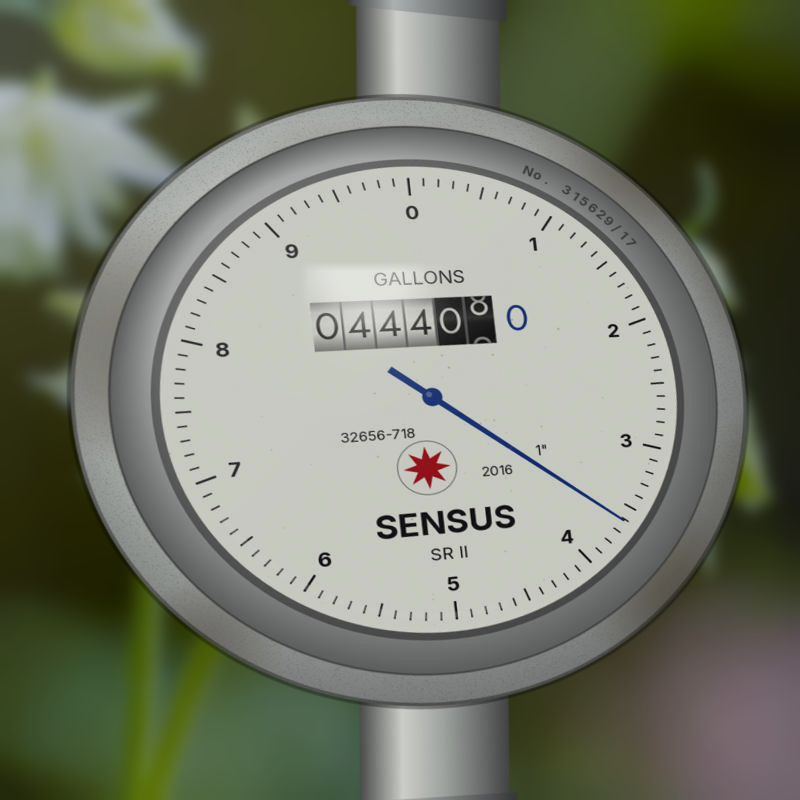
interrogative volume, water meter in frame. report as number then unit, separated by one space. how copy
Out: 444083.6 gal
